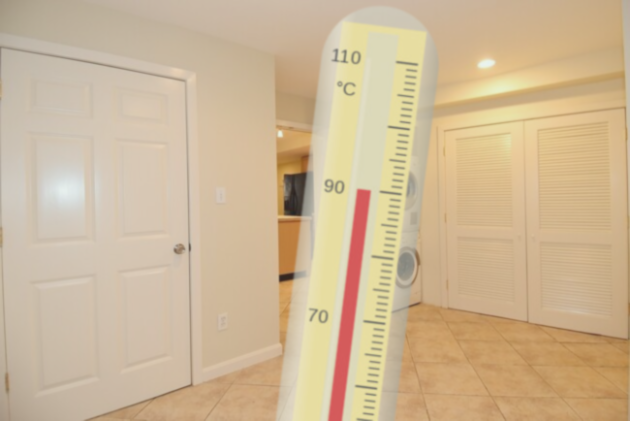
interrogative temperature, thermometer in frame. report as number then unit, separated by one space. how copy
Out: 90 °C
